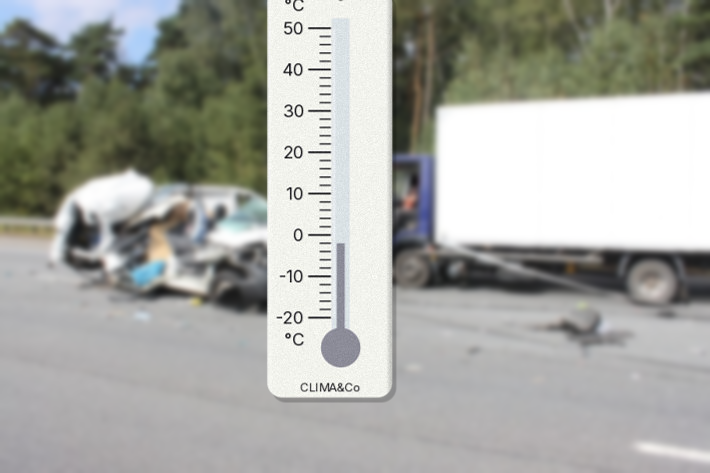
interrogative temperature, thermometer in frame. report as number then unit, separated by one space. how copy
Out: -2 °C
